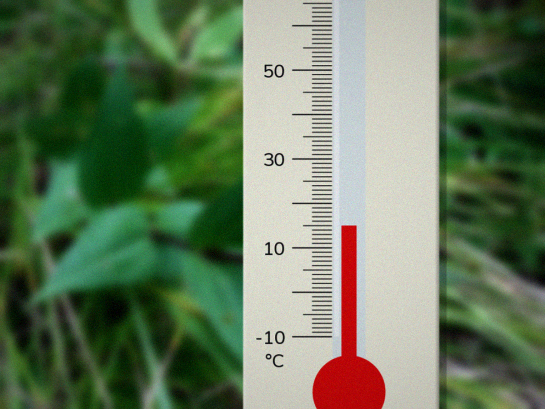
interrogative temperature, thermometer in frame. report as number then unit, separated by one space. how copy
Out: 15 °C
